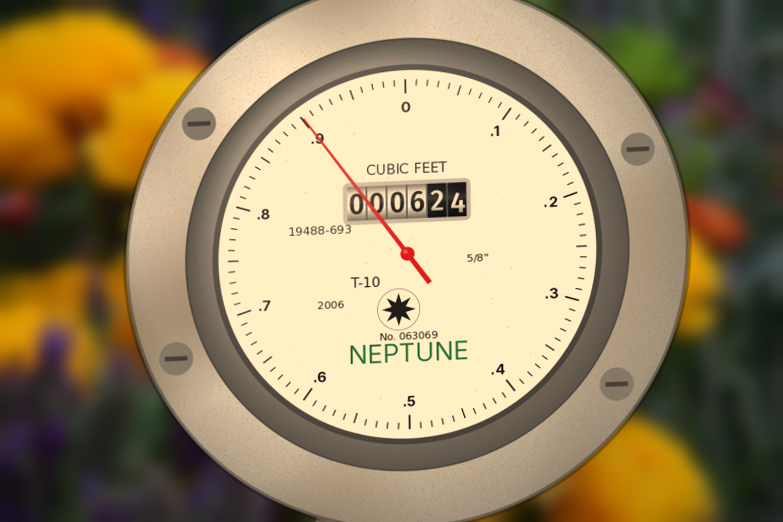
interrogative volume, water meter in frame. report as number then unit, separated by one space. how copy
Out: 623.90 ft³
